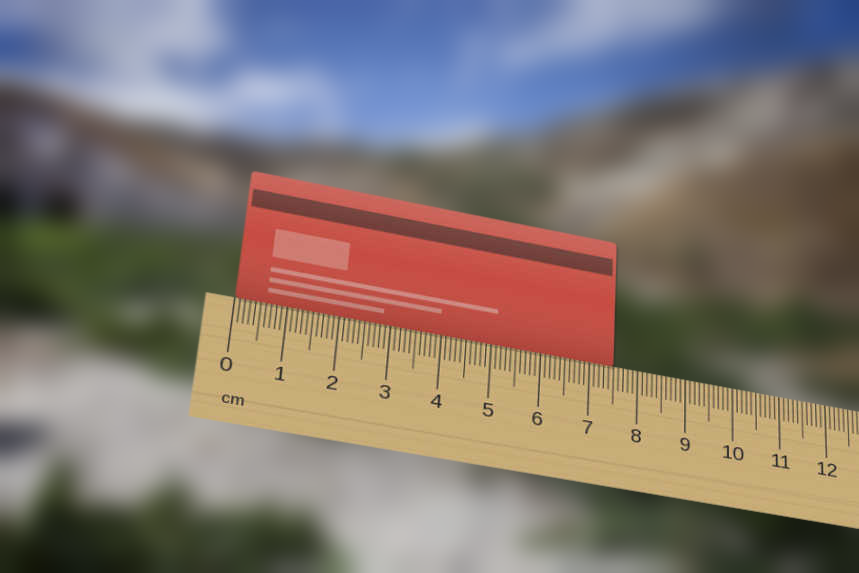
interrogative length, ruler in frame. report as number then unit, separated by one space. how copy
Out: 7.5 cm
